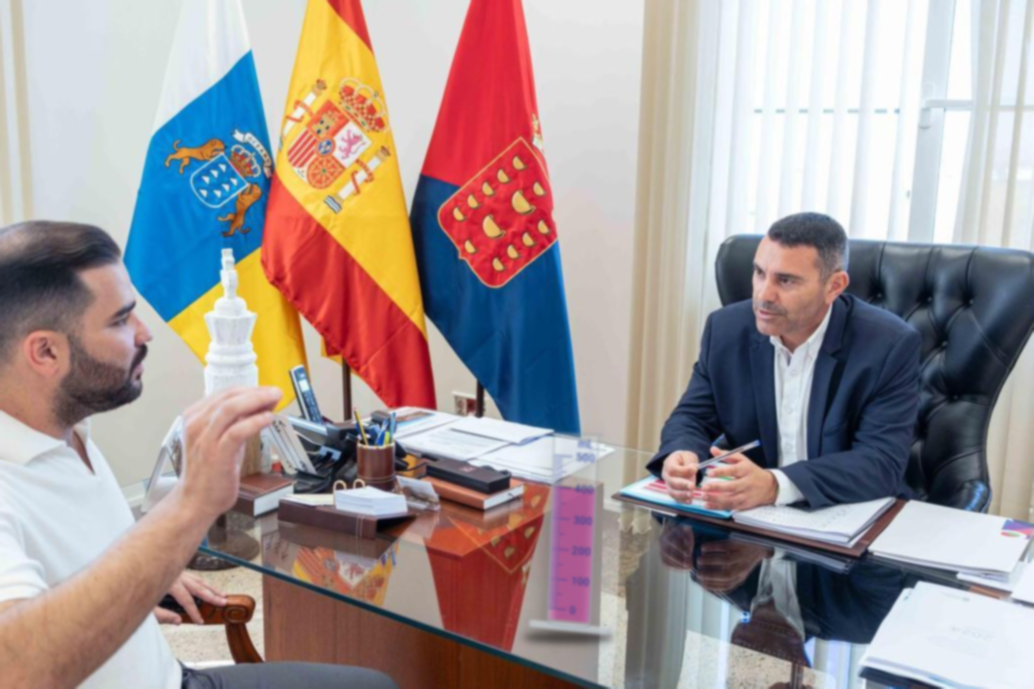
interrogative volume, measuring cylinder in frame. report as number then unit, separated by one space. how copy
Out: 400 mL
